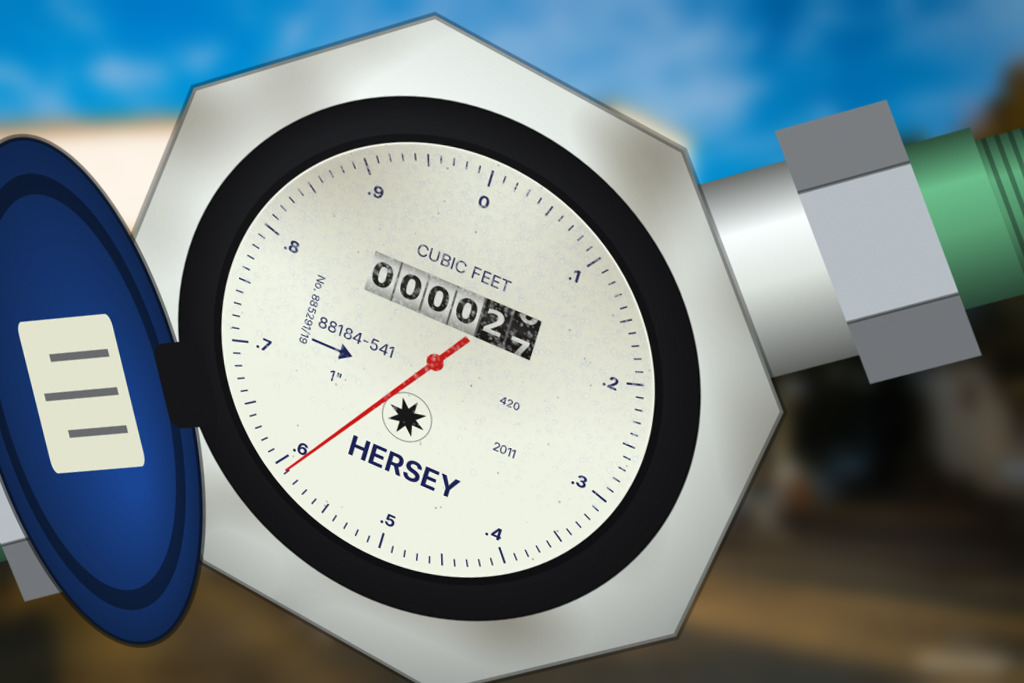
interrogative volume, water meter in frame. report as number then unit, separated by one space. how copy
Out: 26.59 ft³
